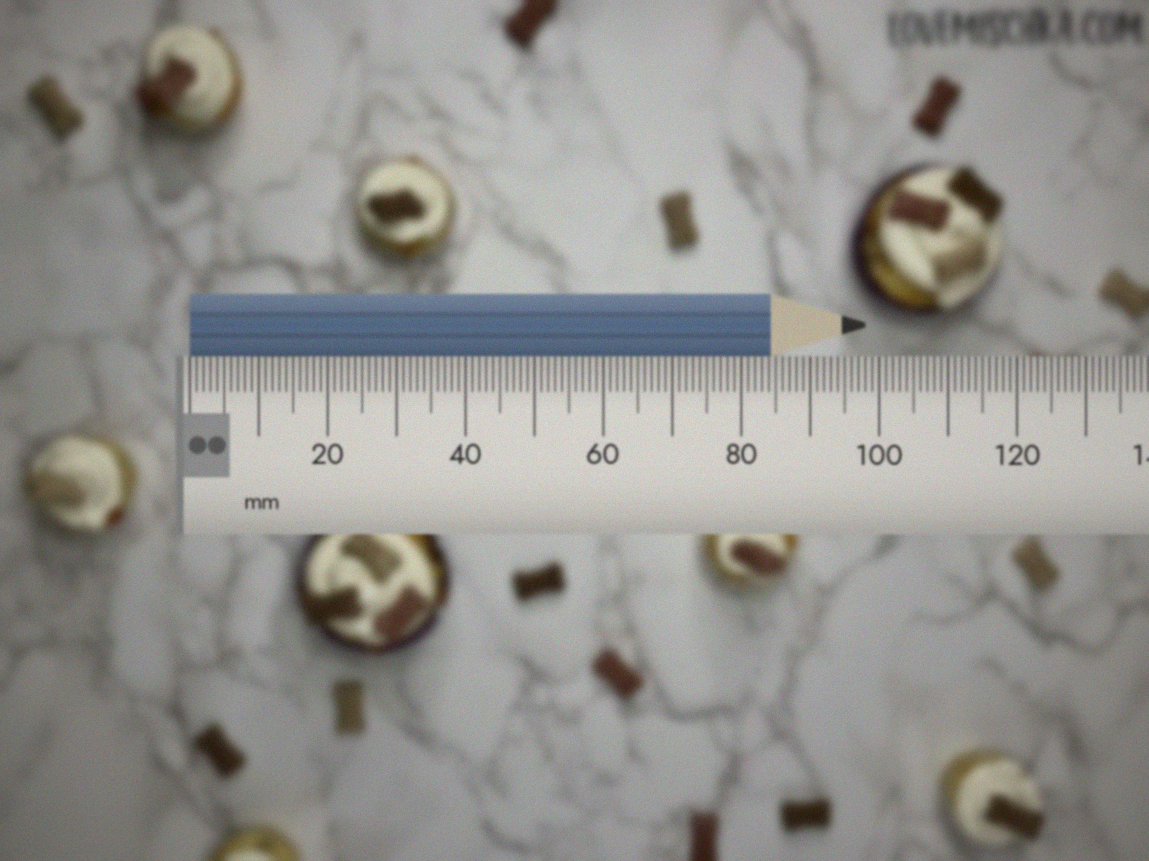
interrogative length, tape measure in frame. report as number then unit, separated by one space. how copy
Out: 98 mm
